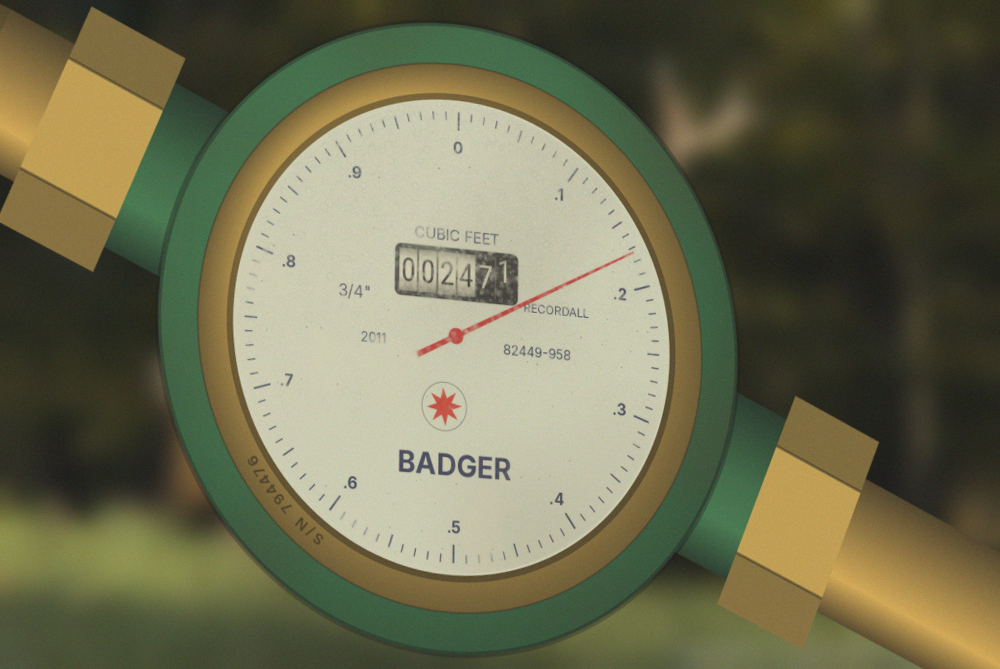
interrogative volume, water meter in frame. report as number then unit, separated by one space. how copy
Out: 2471.17 ft³
